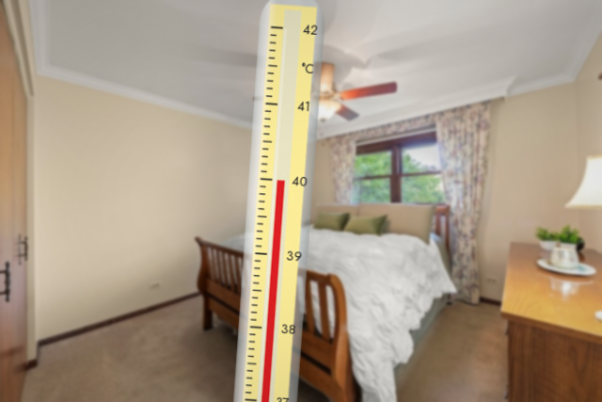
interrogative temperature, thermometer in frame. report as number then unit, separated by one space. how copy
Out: 40 °C
